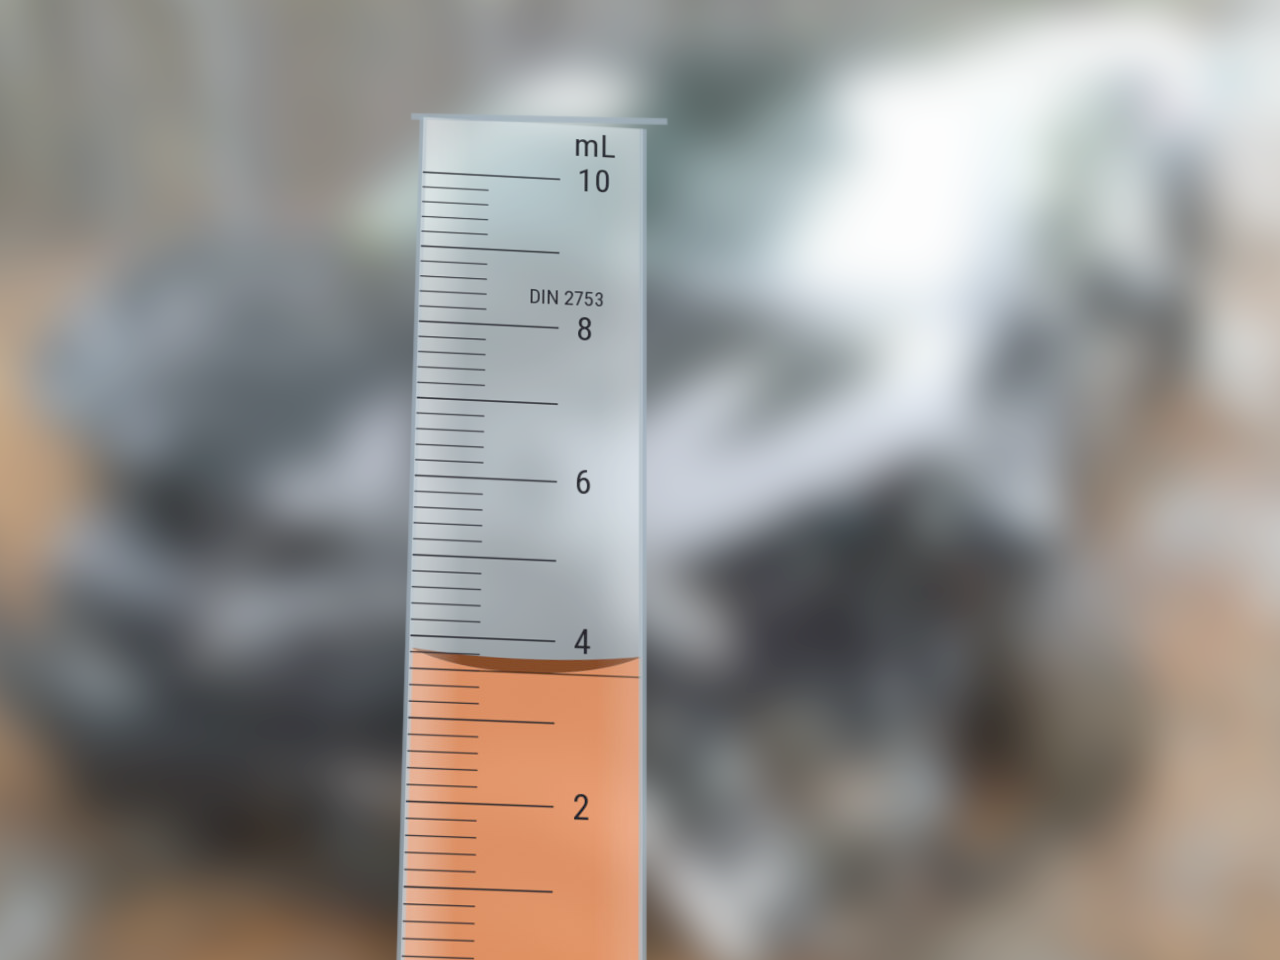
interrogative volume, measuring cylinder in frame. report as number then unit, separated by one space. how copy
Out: 3.6 mL
